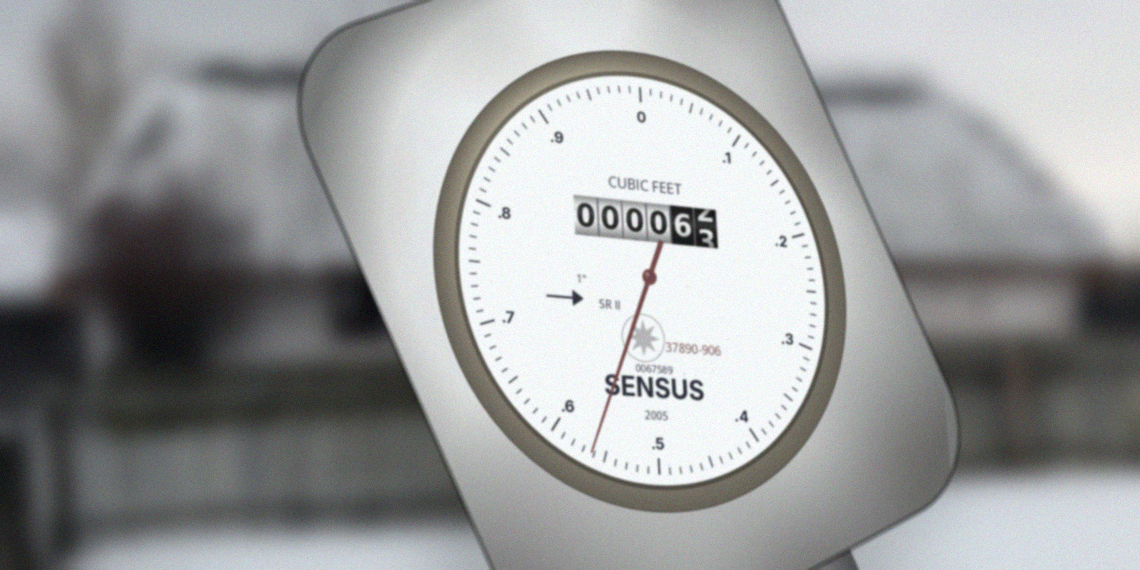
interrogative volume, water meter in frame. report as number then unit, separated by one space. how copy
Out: 62.56 ft³
